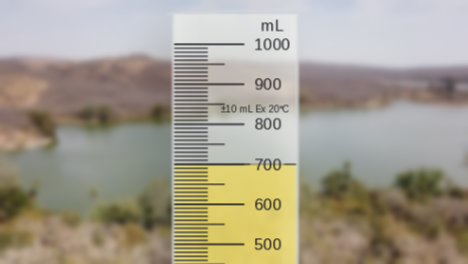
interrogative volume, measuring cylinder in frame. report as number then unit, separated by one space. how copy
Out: 700 mL
